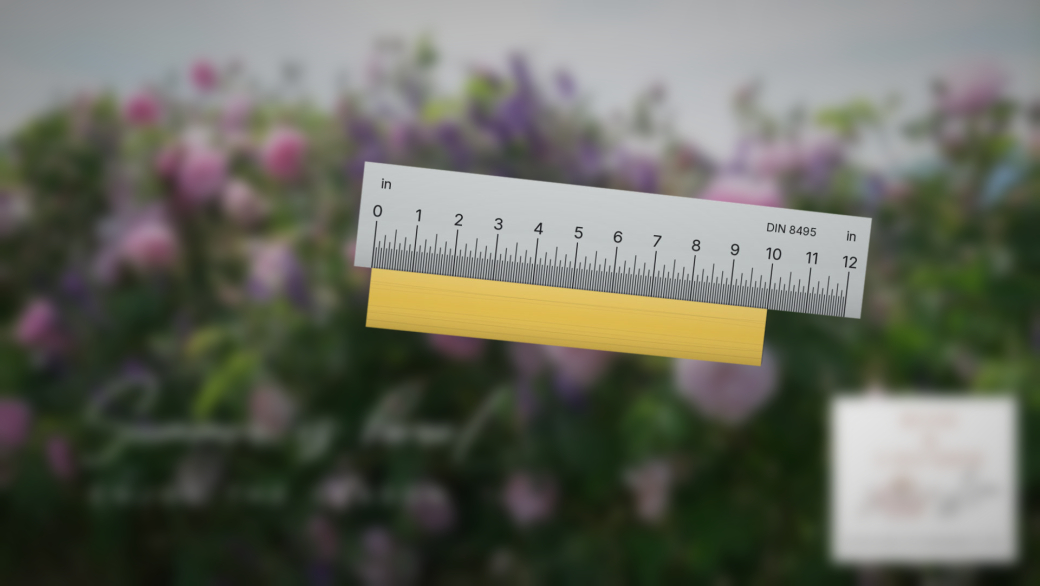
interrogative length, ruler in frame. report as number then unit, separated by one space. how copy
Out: 10 in
